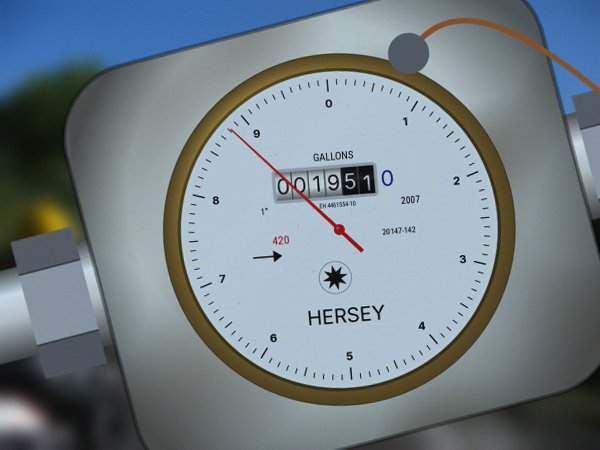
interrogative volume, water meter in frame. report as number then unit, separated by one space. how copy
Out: 19508.8 gal
